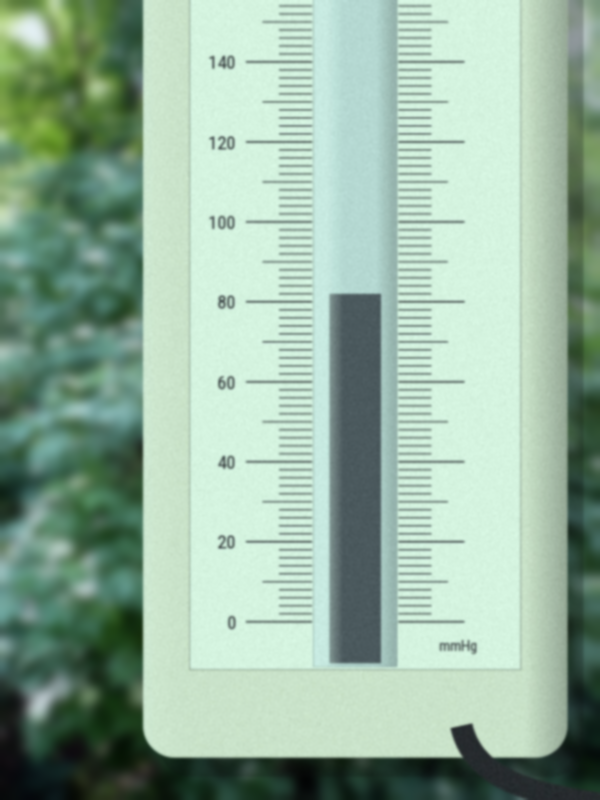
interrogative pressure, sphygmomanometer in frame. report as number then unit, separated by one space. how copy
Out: 82 mmHg
